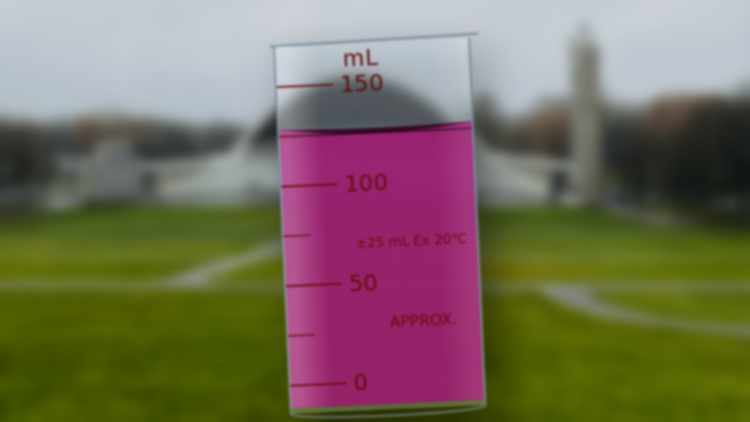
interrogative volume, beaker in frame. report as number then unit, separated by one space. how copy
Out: 125 mL
